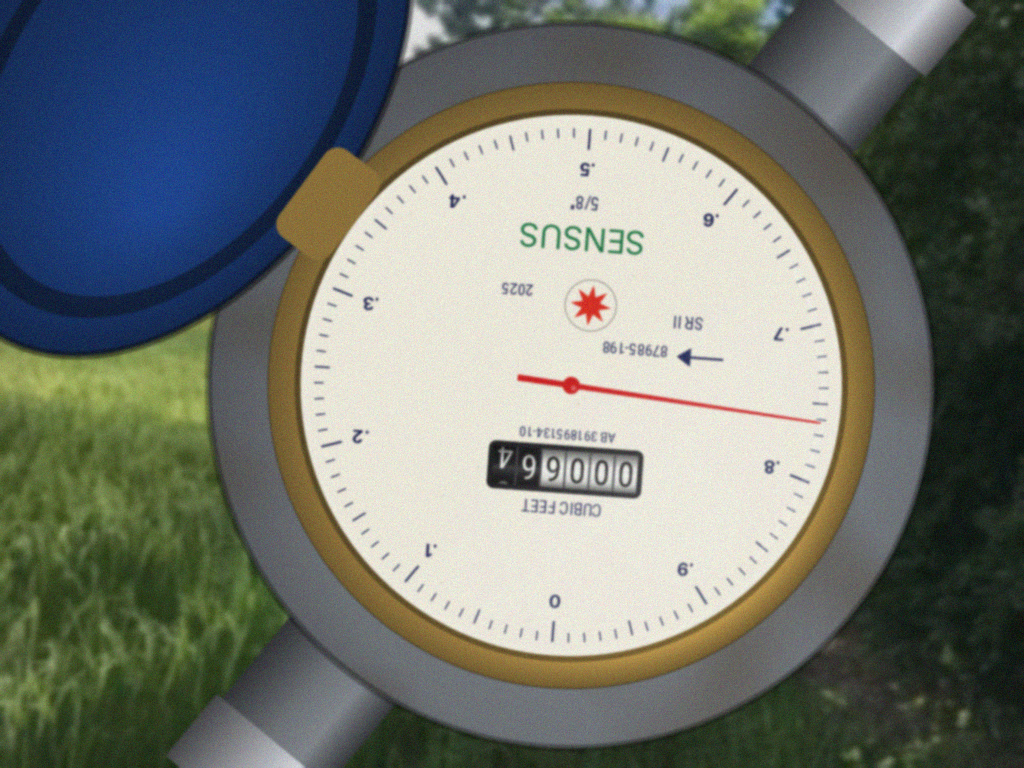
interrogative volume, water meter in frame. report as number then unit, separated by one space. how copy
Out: 663.76 ft³
